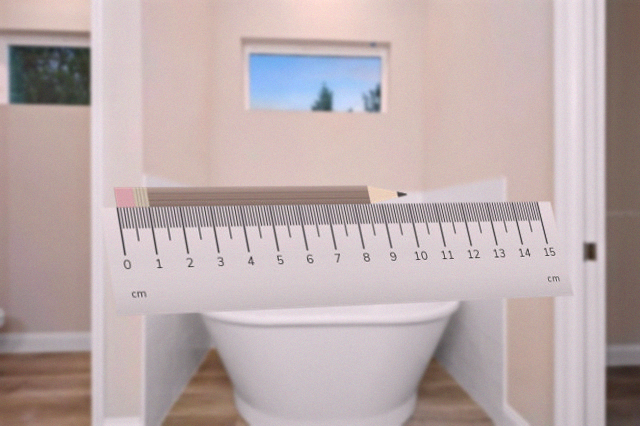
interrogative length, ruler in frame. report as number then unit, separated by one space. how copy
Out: 10 cm
